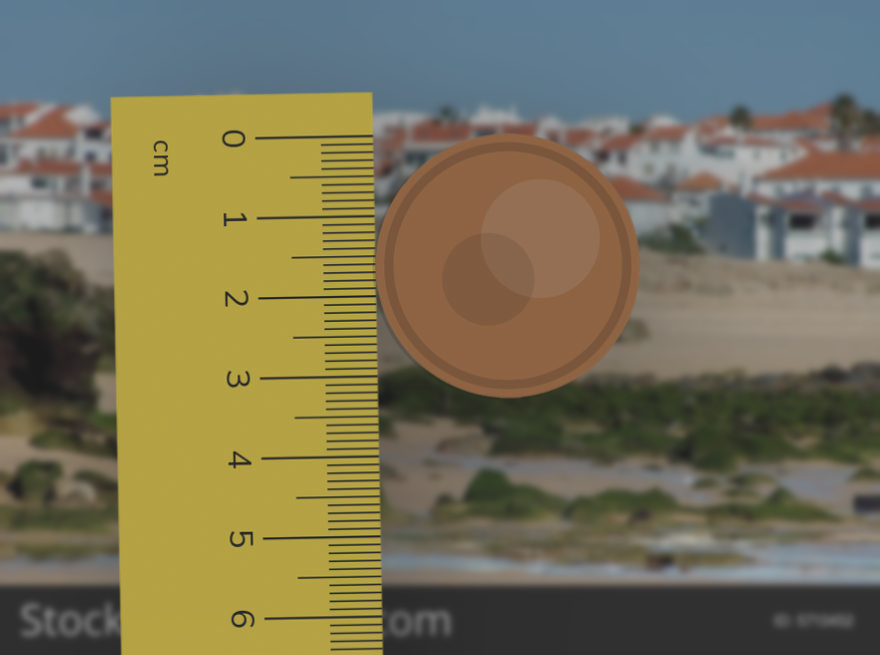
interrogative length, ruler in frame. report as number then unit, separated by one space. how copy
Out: 3.3 cm
